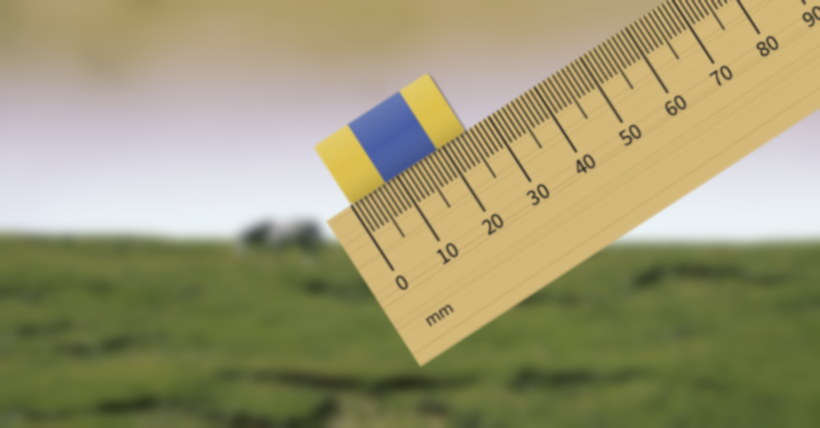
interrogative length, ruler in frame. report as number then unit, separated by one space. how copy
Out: 25 mm
